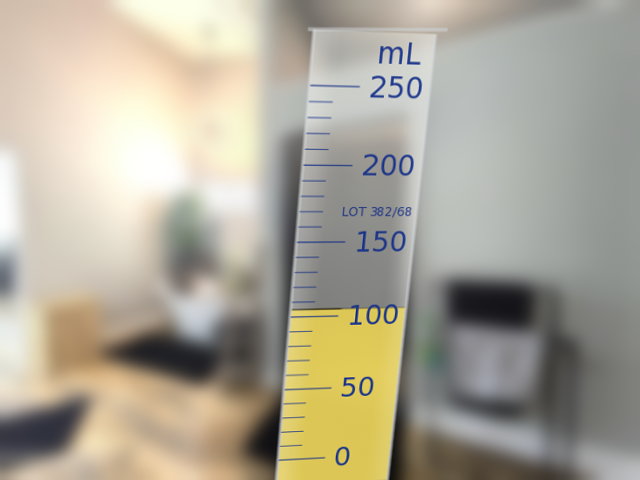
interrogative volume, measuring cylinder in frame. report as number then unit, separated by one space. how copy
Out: 105 mL
